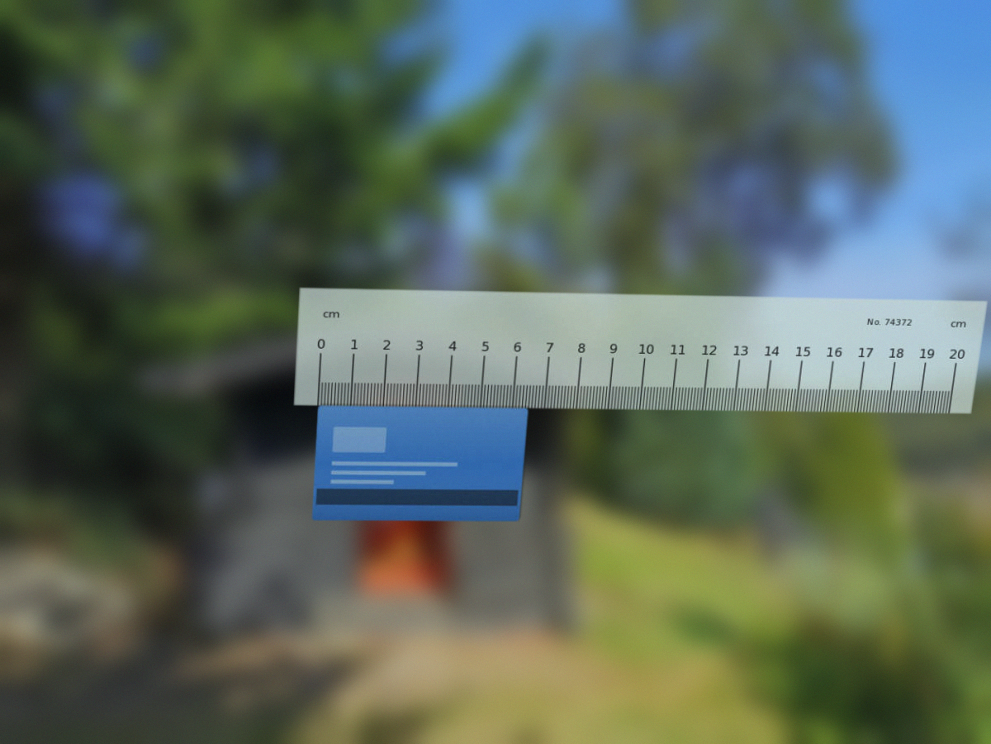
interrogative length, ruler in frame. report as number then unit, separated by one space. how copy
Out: 6.5 cm
